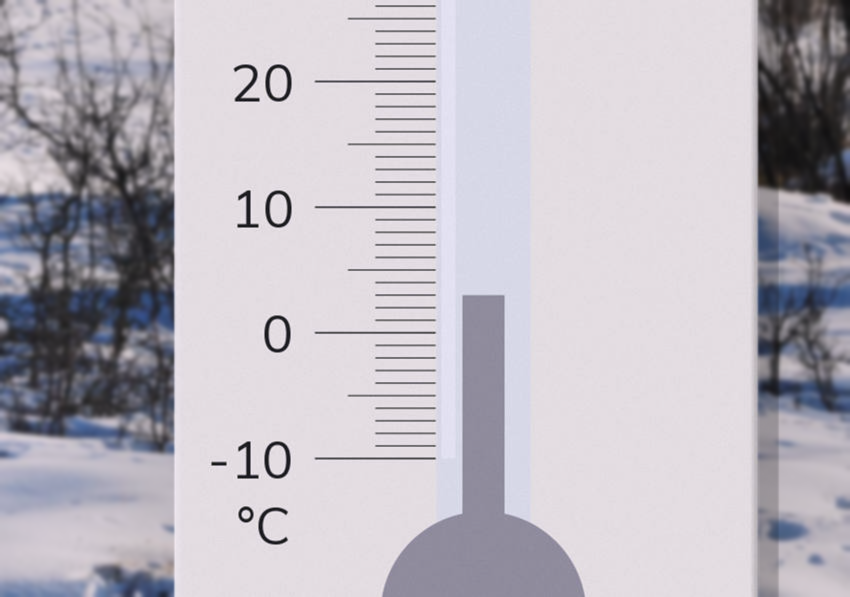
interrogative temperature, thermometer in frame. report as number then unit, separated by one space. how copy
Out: 3 °C
